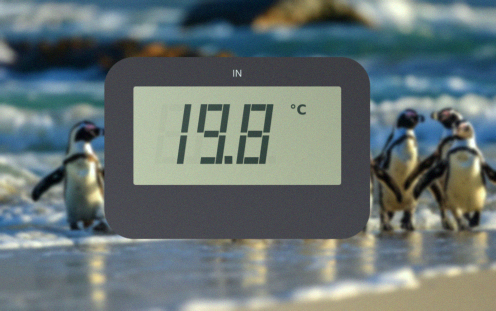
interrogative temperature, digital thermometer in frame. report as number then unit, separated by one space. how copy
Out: 19.8 °C
